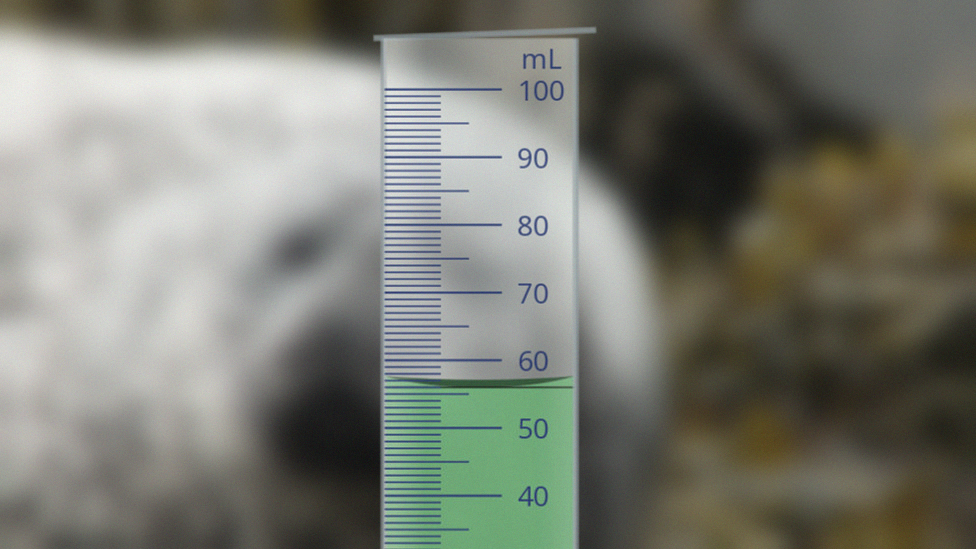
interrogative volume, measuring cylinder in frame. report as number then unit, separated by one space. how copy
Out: 56 mL
